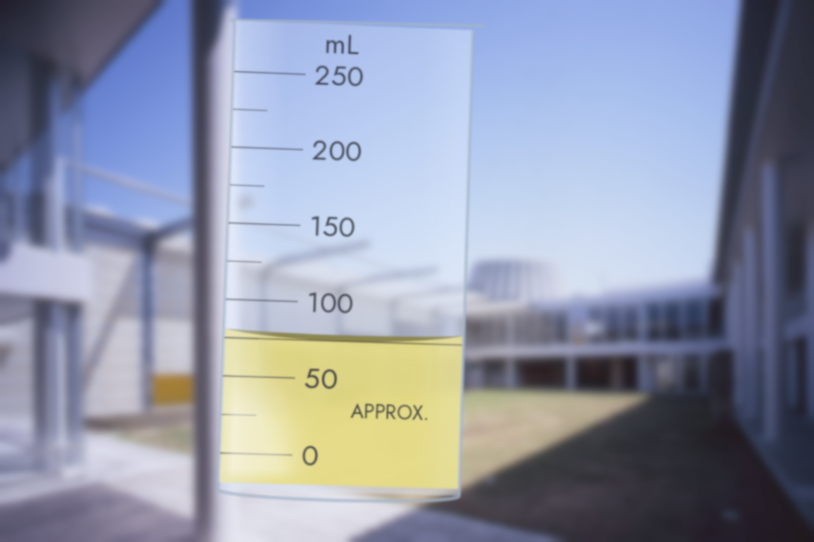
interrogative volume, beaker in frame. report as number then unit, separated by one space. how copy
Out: 75 mL
